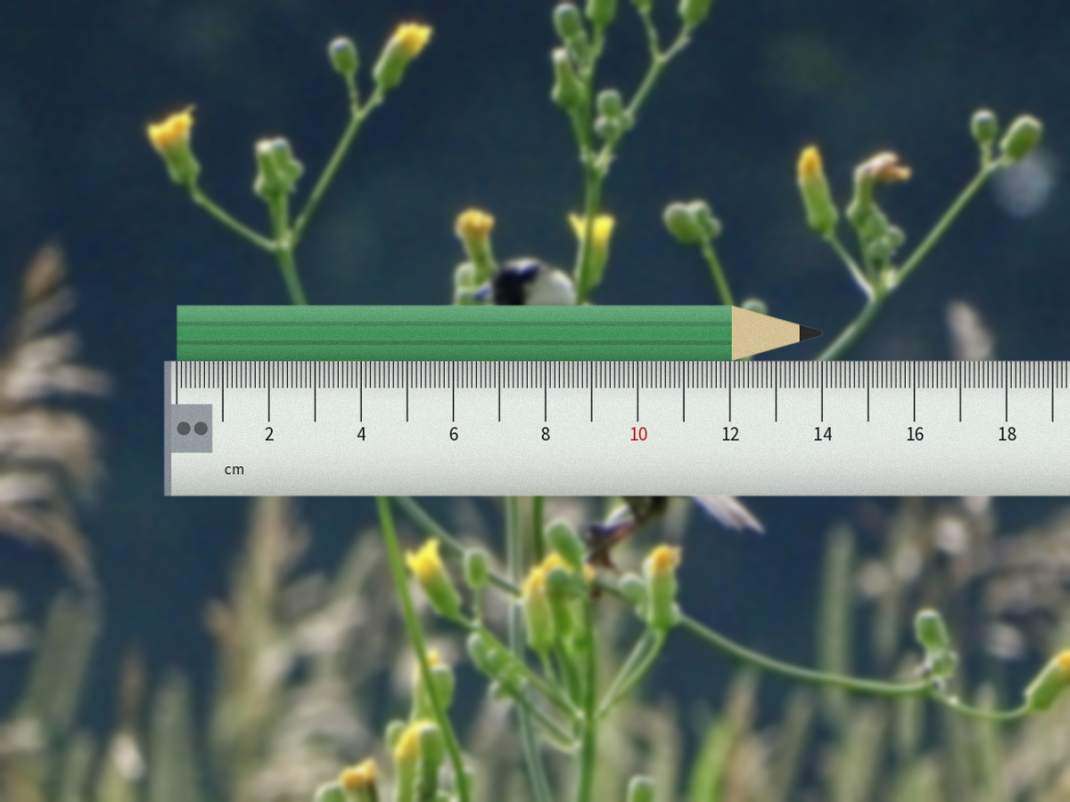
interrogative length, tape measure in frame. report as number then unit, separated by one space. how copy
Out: 14 cm
